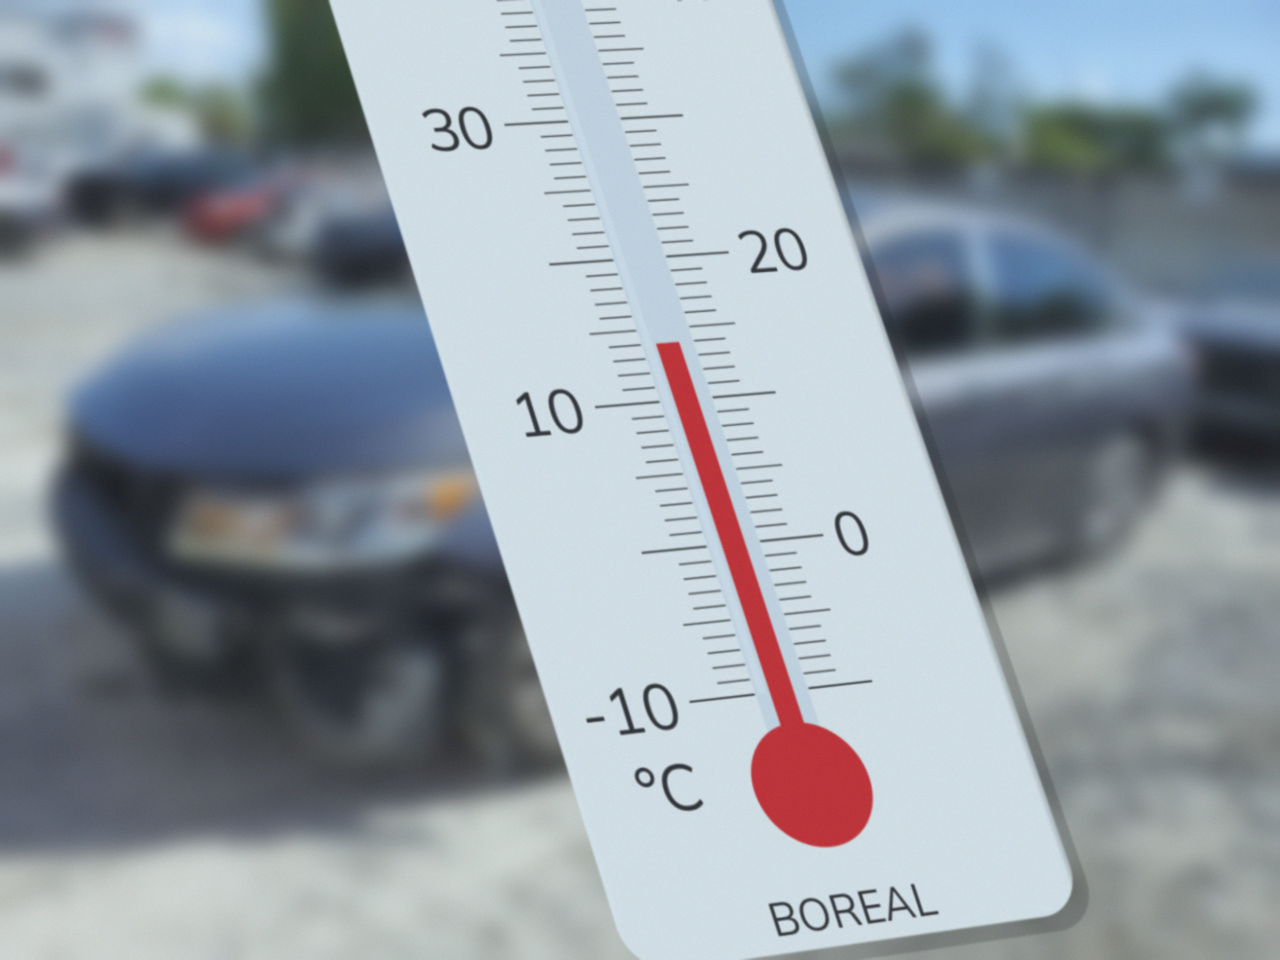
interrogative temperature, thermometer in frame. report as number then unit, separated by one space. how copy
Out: 14 °C
